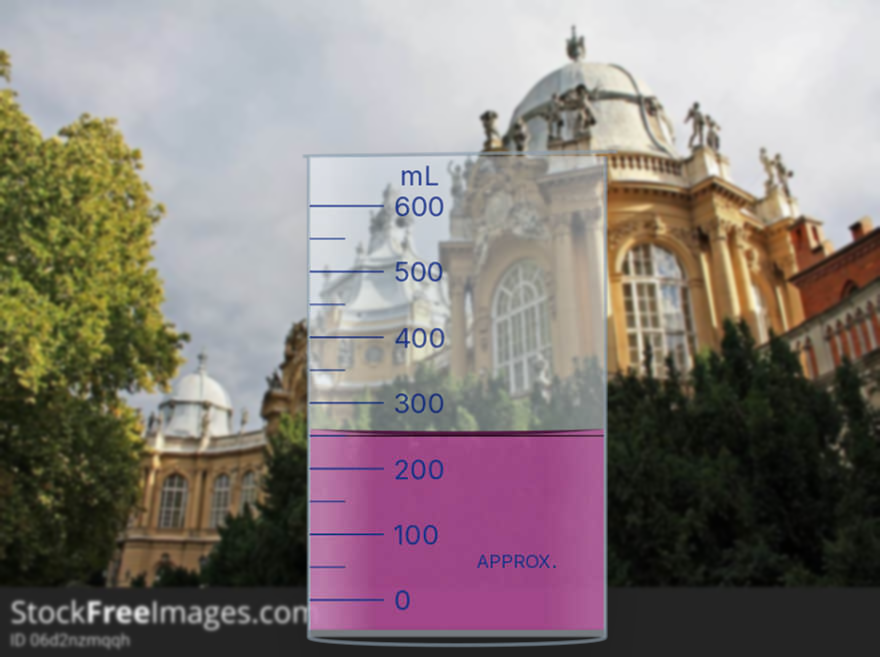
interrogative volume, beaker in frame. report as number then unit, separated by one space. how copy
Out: 250 mL
